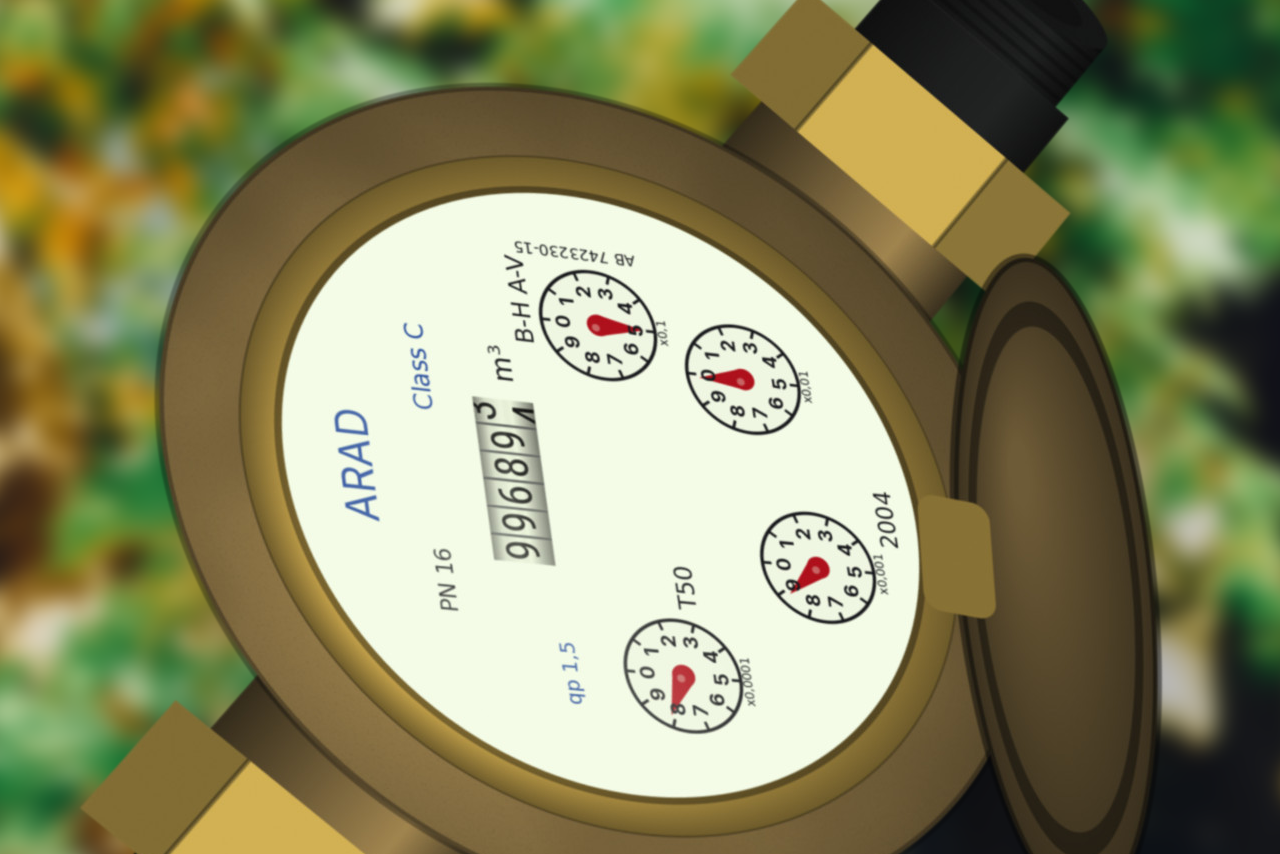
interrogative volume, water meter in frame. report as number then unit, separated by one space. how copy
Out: 996893.4988 m³
